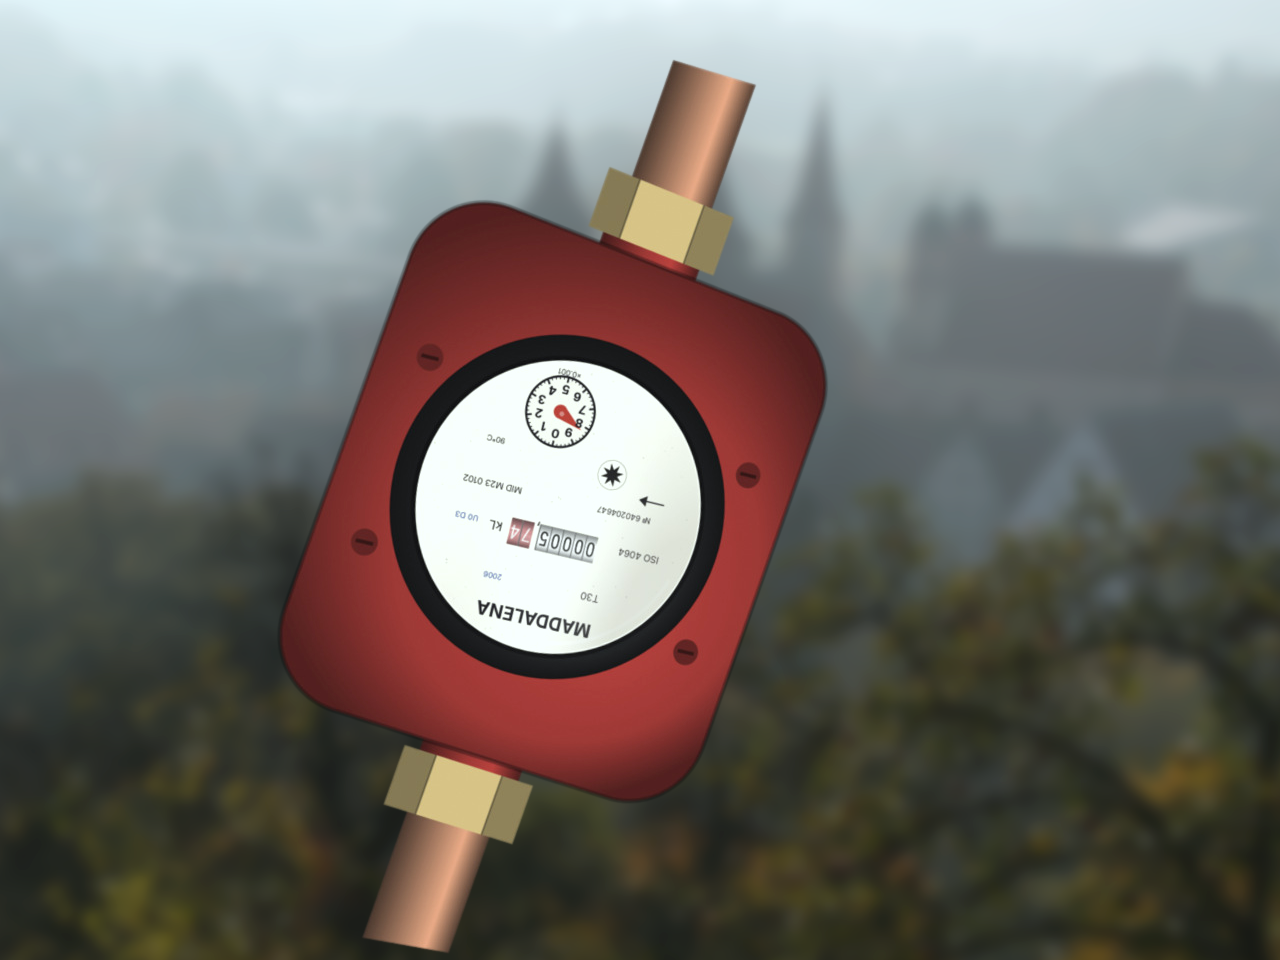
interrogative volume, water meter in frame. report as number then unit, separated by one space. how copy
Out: 5.748 kL
